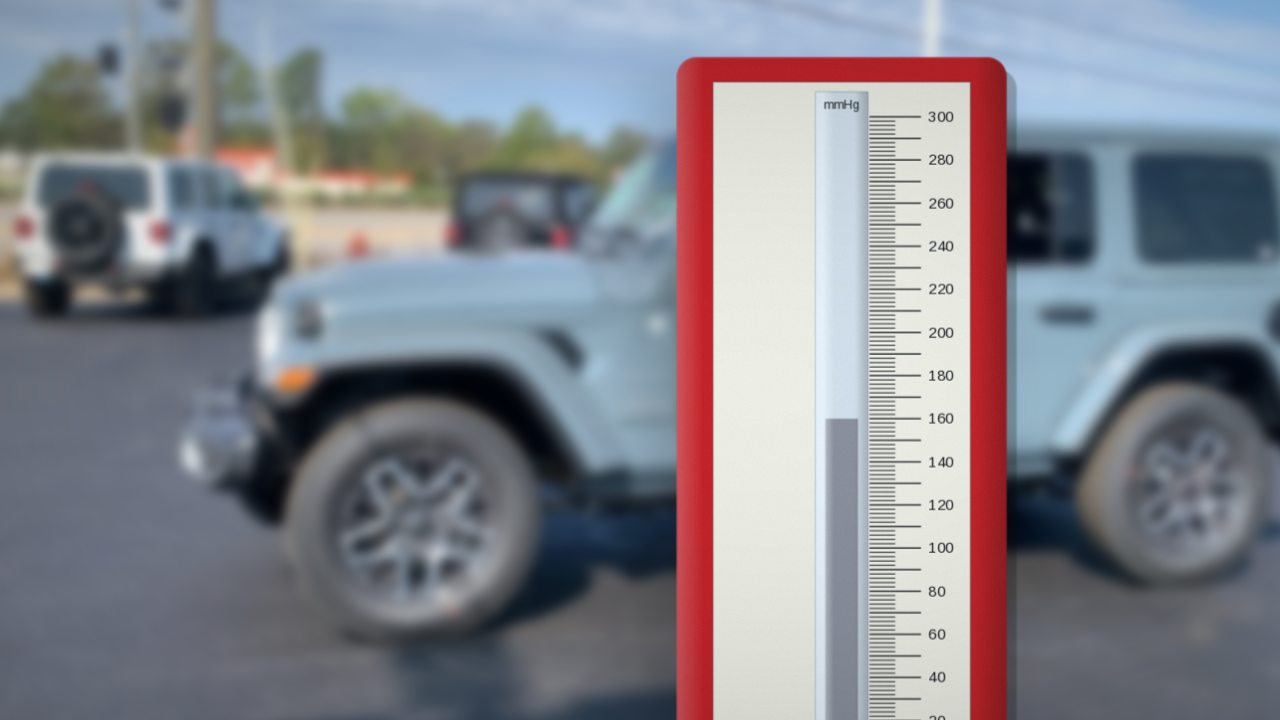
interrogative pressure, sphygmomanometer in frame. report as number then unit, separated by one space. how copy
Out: 160 mmHg
